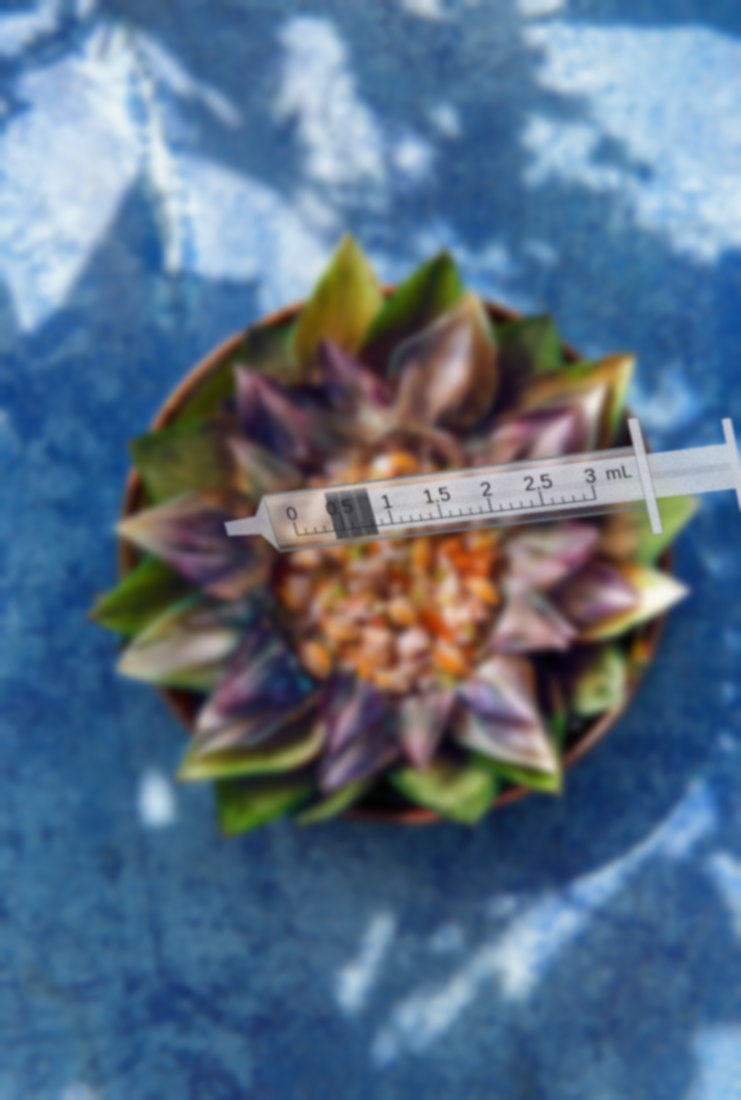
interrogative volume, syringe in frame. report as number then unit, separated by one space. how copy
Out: 0.4 mL
